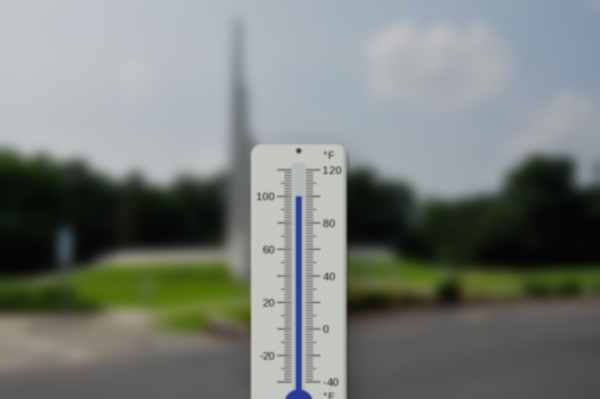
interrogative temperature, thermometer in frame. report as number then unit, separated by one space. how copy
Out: 100 °F
